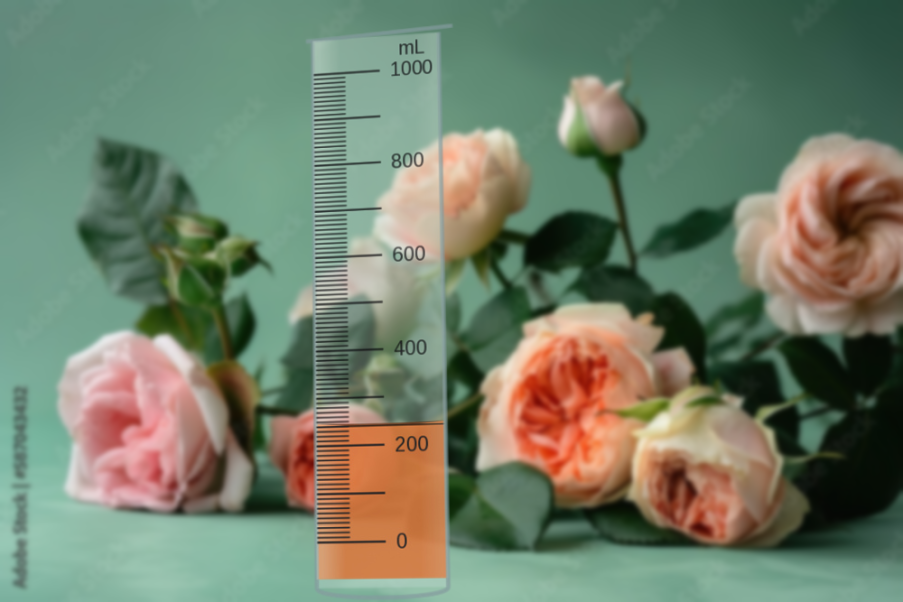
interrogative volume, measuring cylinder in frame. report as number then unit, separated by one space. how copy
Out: 240 mL
